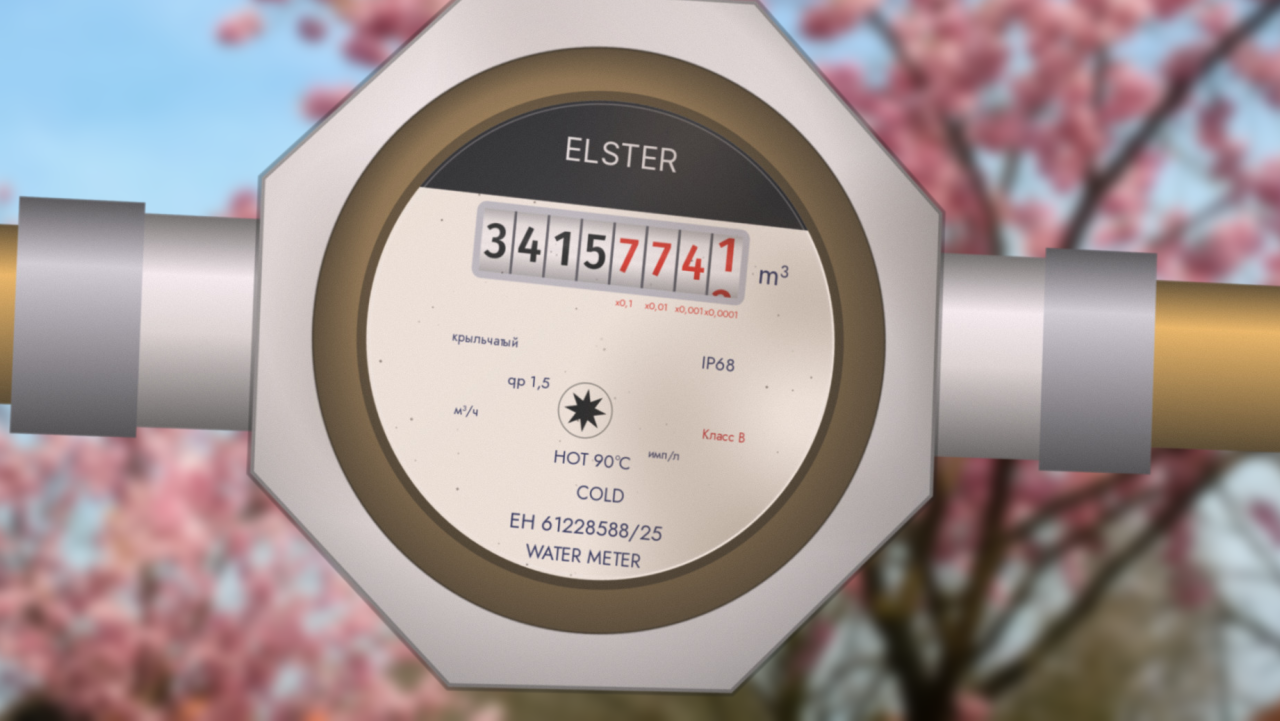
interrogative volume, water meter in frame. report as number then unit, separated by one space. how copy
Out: 3415.7741 m³
